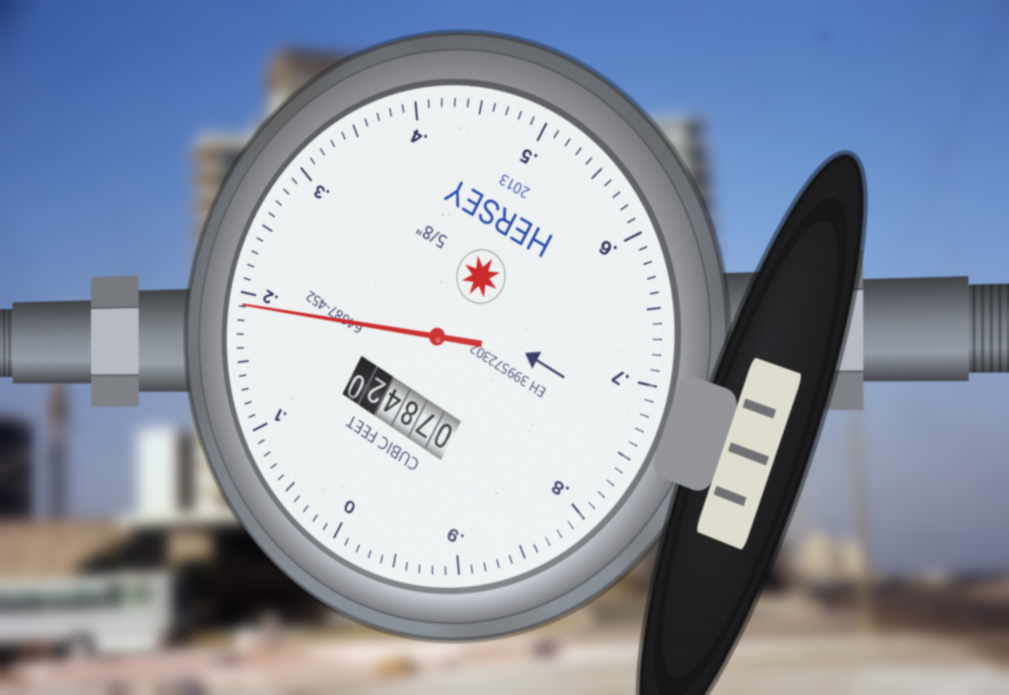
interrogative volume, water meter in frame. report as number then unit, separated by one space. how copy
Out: 78420.19 ft³
